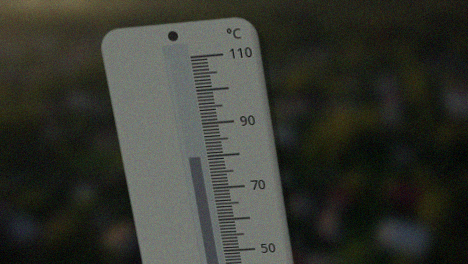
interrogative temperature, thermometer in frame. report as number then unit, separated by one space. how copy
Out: 80 °C
